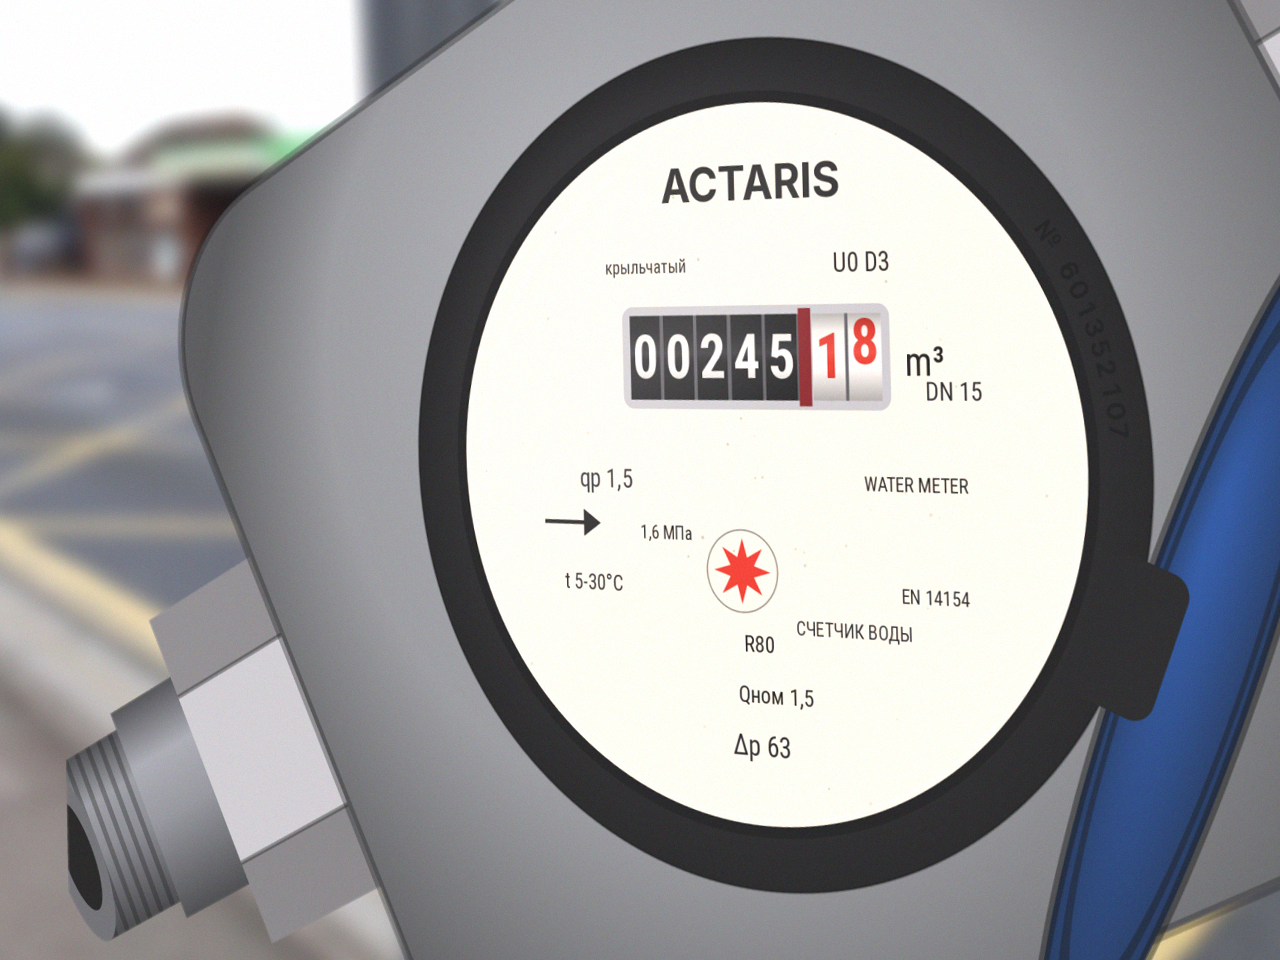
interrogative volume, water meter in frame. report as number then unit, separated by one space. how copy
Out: 245.18 m³
